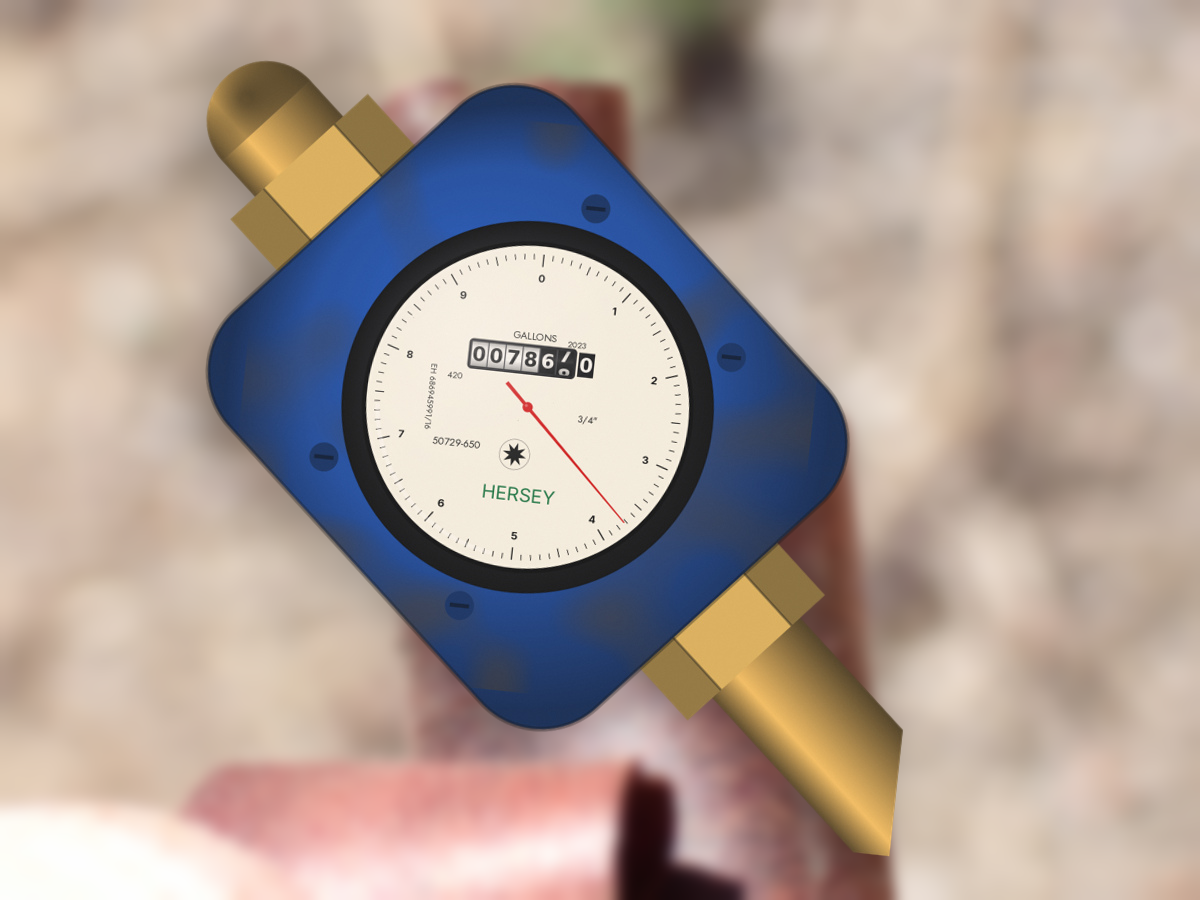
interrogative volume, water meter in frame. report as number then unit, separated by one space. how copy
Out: 78673.7 gal
